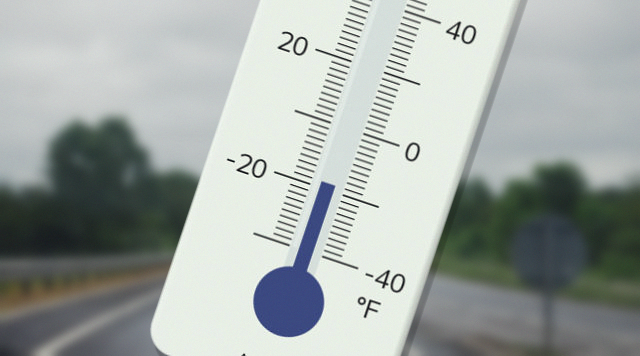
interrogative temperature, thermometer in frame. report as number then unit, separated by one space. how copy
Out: -18 °F
